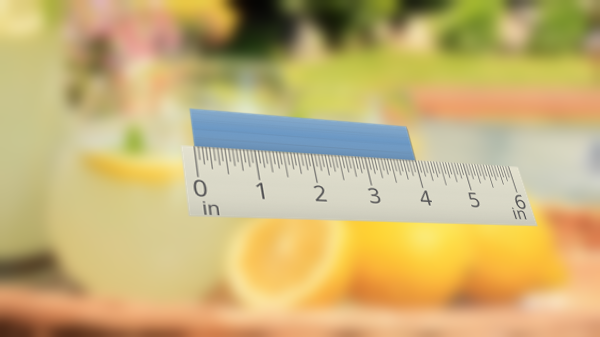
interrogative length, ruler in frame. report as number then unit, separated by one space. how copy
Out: 4 in
